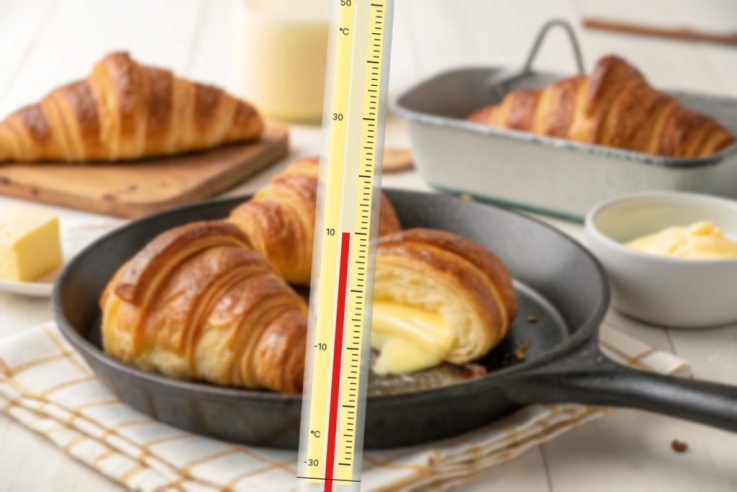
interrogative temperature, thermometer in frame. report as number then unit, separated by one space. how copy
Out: 10 °C
